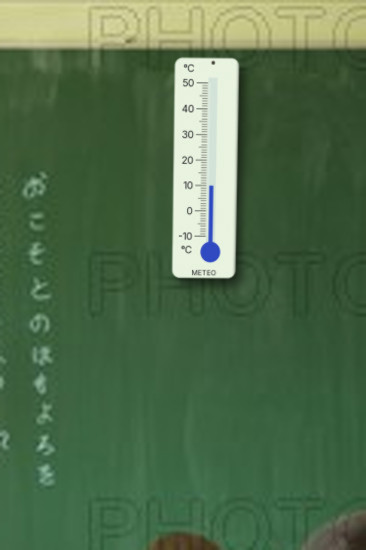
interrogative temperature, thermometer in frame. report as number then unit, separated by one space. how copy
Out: 10 °C
